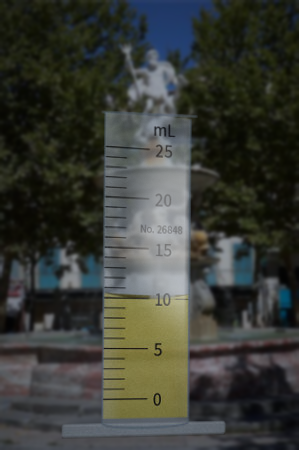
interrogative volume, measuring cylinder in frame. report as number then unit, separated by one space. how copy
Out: 10 mL
